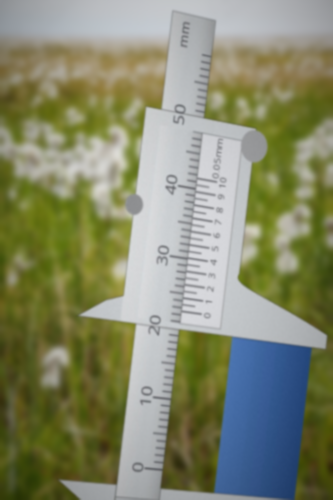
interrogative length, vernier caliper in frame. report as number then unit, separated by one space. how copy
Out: 22.5 mm
